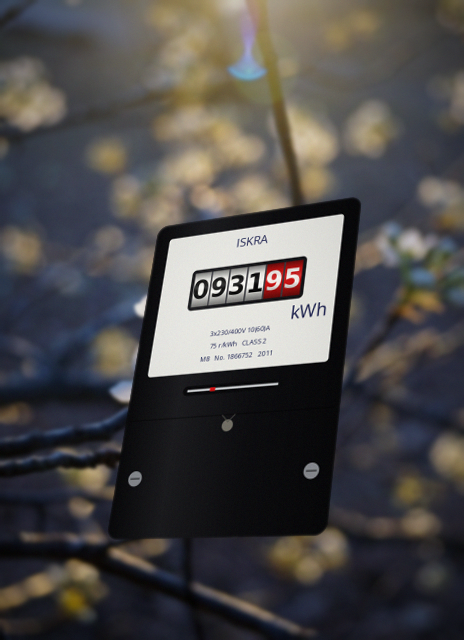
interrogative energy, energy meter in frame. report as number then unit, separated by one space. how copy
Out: 931.95 kWh
